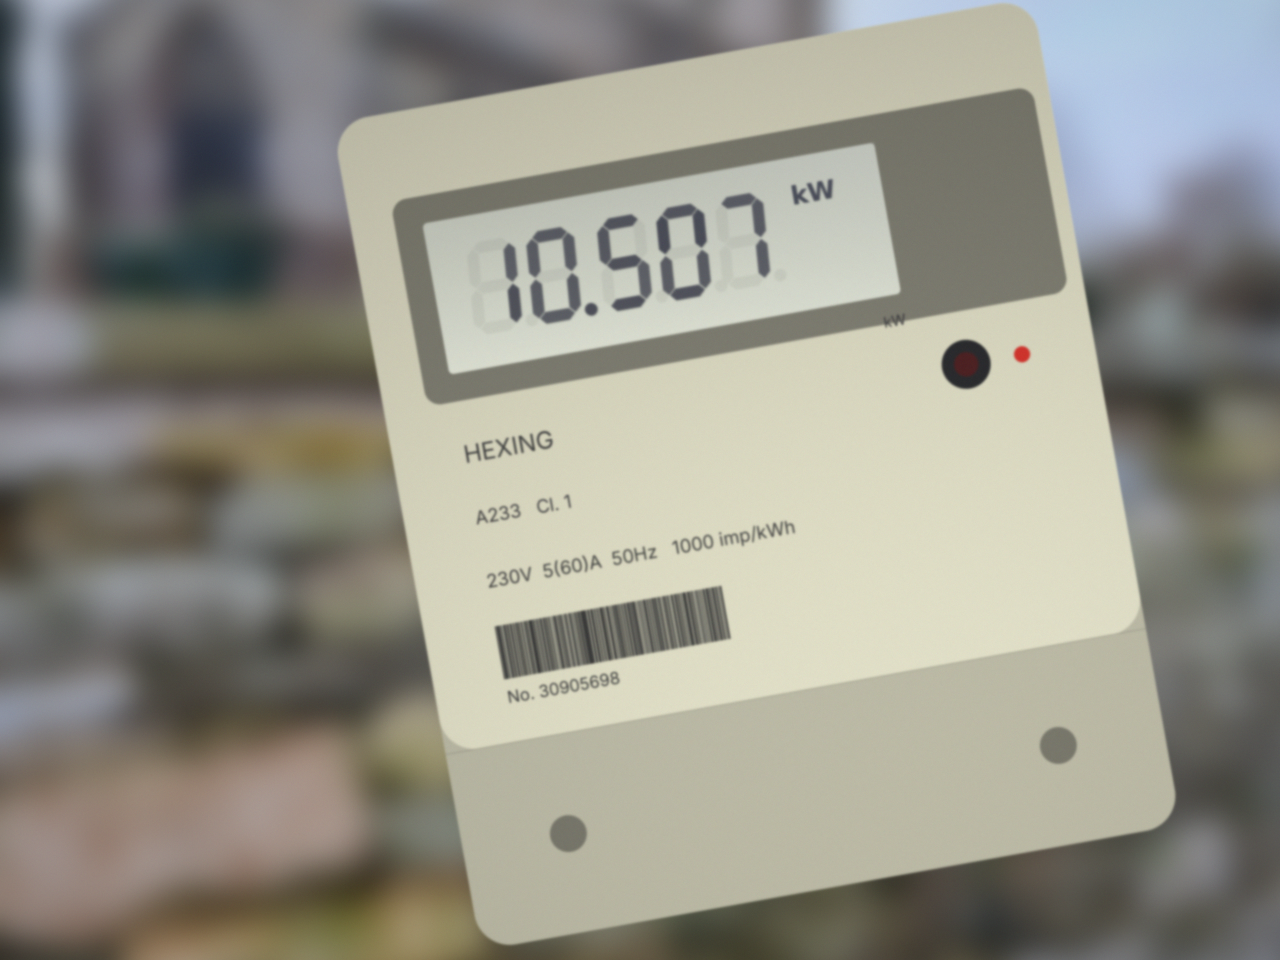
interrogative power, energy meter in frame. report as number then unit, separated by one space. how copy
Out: 10.507 kW
